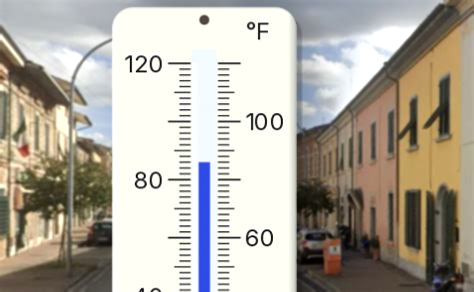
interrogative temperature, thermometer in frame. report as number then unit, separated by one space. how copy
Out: 86 °F
